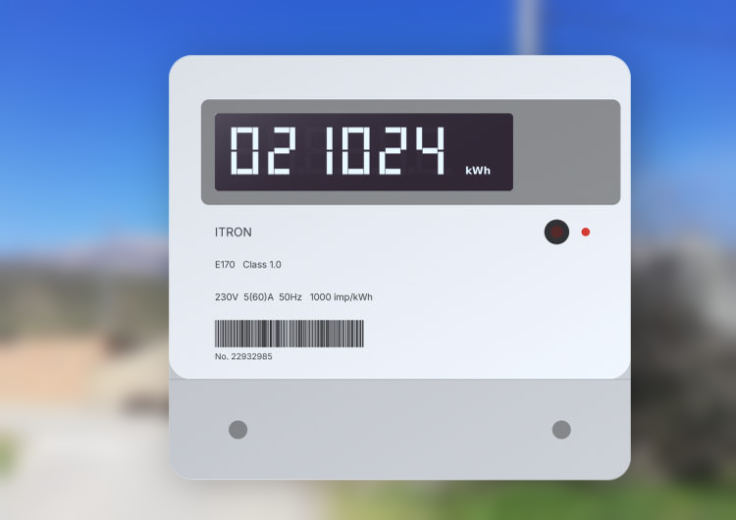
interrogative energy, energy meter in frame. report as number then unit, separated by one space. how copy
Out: 21024 kWh
